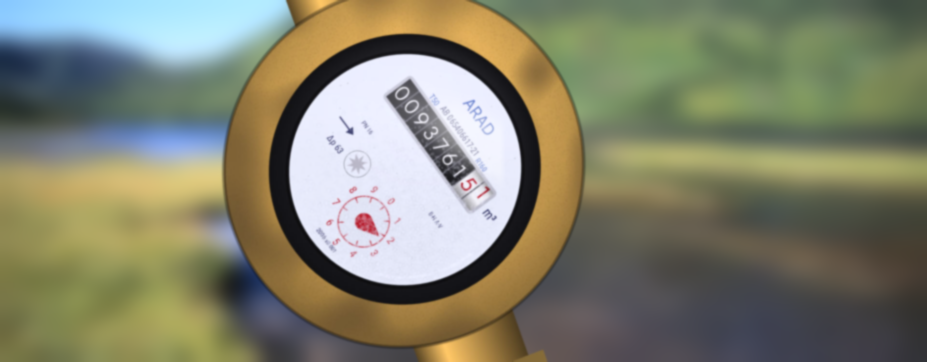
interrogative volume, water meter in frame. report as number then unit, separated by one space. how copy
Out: 93761.512 m³
